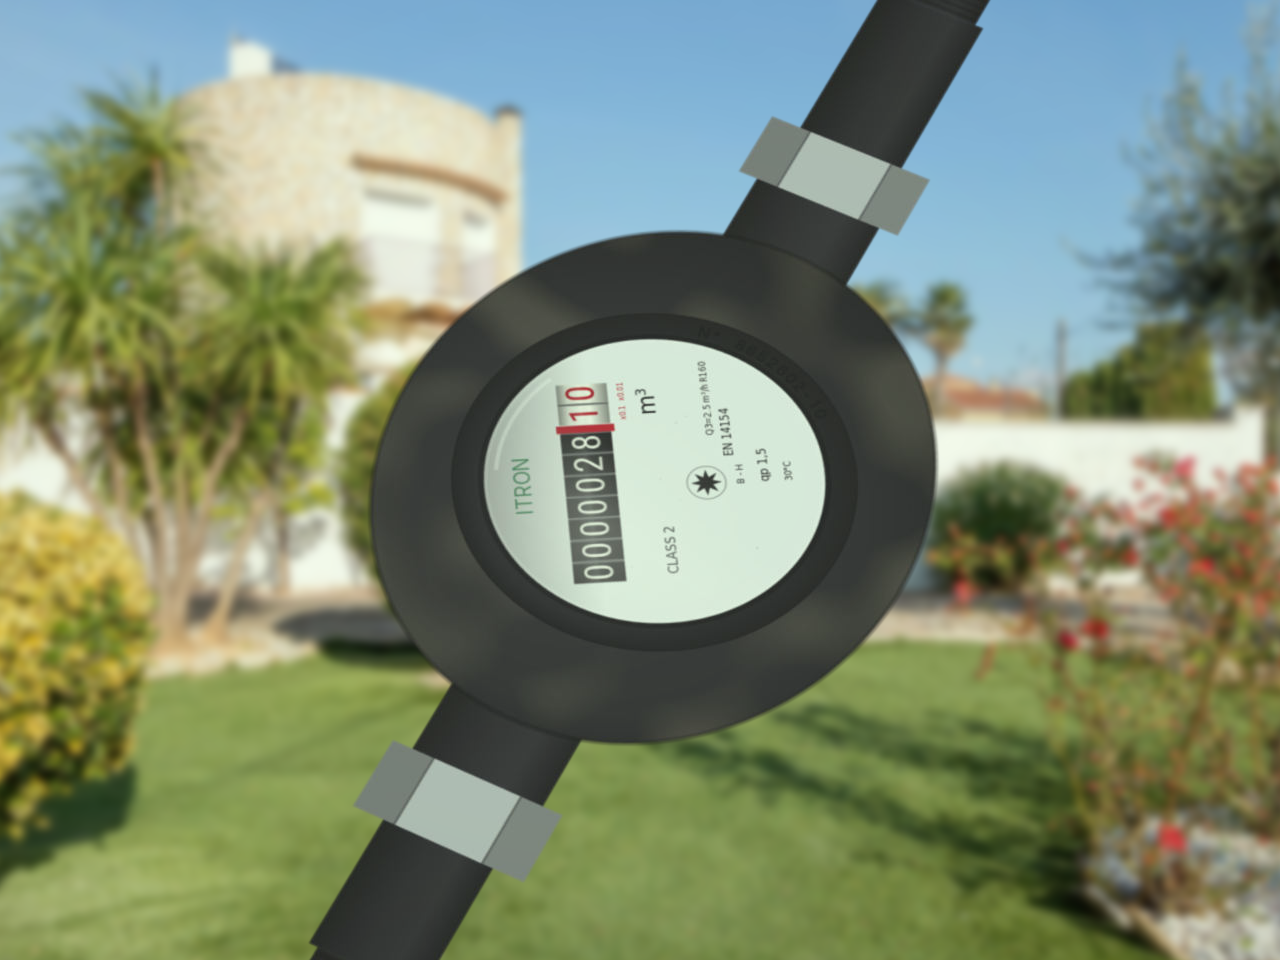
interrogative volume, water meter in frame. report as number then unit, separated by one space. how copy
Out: 28.10 m³
